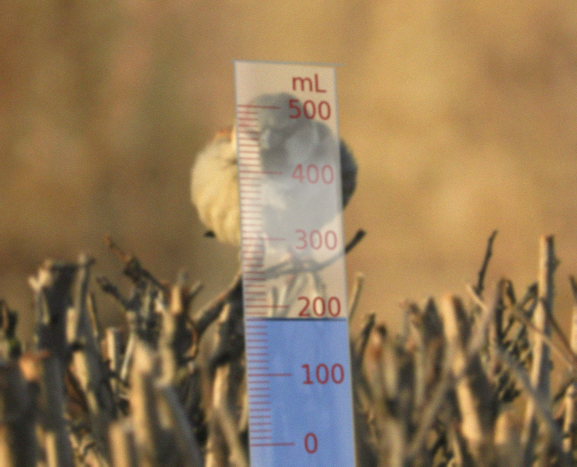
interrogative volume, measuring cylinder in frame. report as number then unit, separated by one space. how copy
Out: 180 mL
